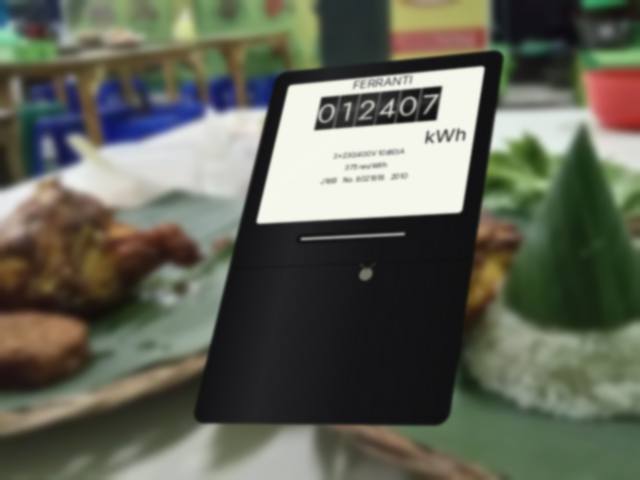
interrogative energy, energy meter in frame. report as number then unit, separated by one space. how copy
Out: 12407 kWh
